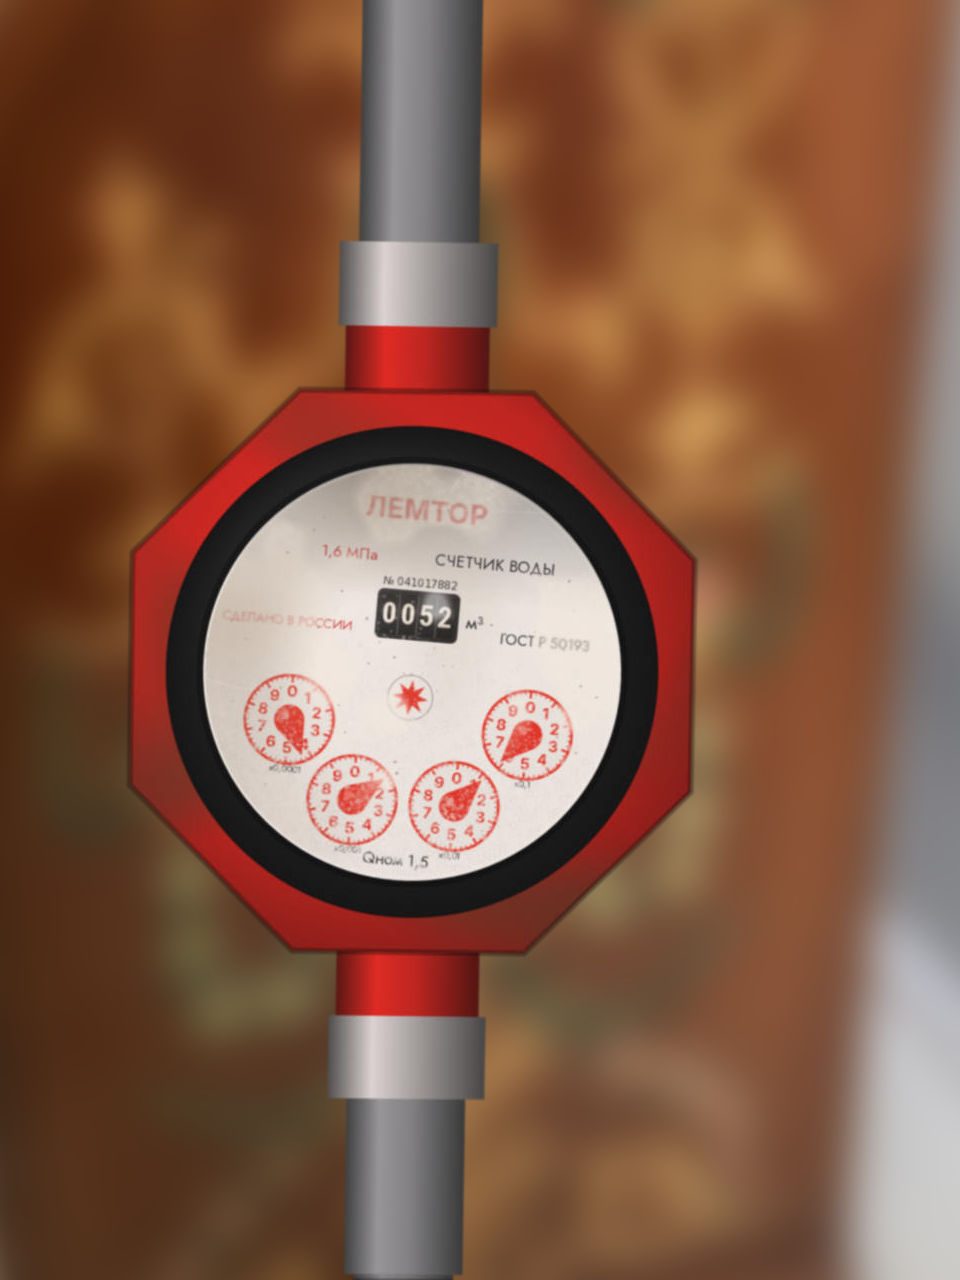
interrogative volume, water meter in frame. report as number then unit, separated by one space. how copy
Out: 52.6114 m³
